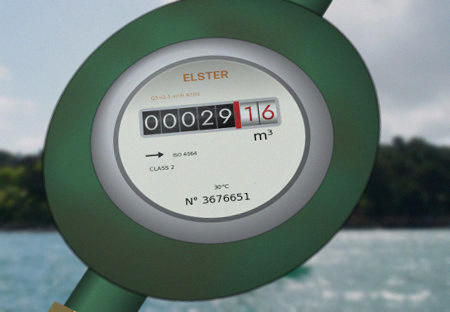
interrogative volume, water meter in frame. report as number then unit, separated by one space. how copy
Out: 29.16 m³
